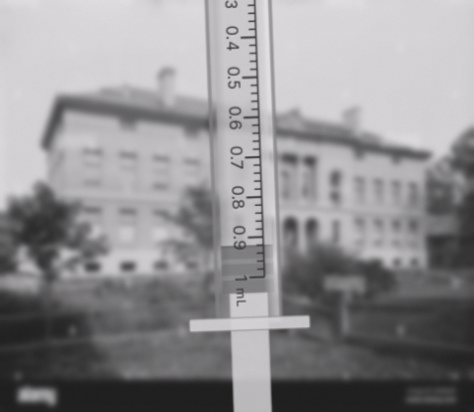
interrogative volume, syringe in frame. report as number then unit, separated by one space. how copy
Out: 0.92 mL
